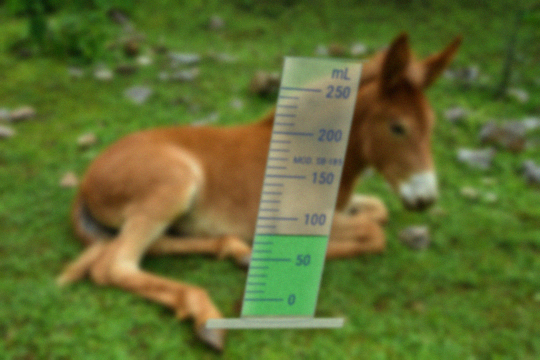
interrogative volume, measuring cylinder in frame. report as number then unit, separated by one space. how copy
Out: 80 mL
